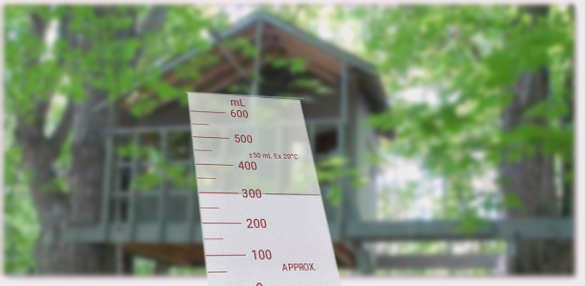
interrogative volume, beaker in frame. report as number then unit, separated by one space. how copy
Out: 300 mL
